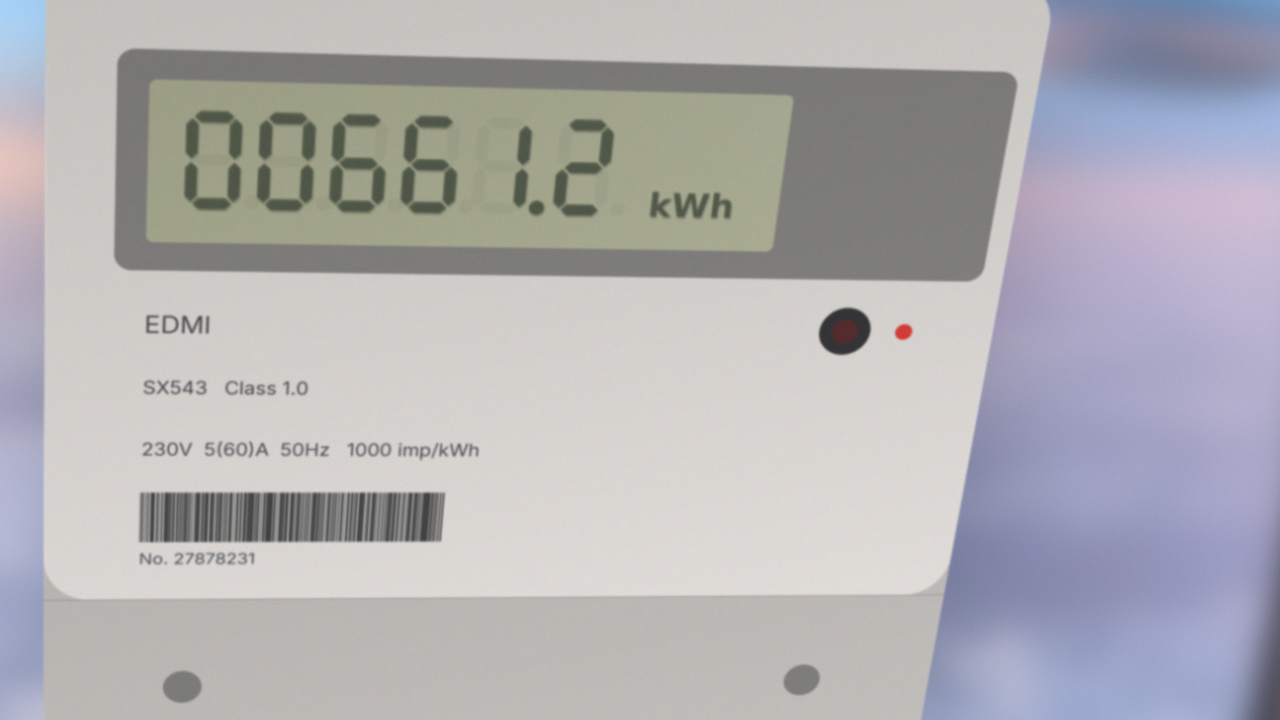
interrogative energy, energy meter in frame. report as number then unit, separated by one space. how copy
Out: 661.2 kWh
